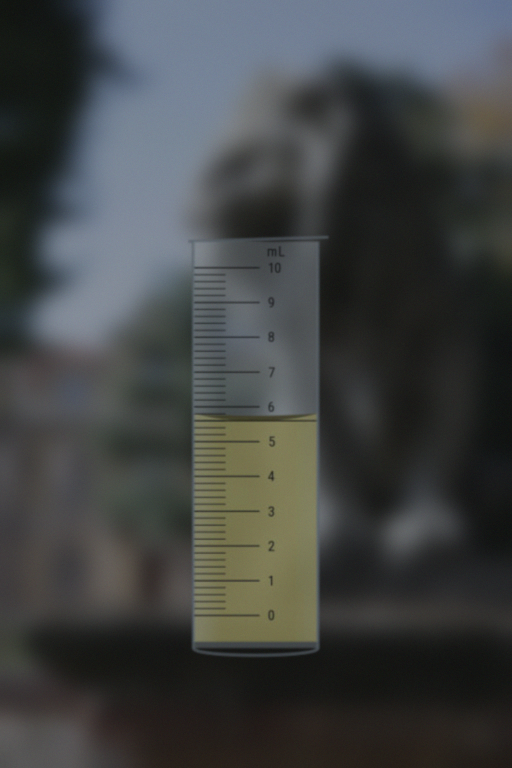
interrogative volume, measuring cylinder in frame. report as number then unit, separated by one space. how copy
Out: 5.6 mL
